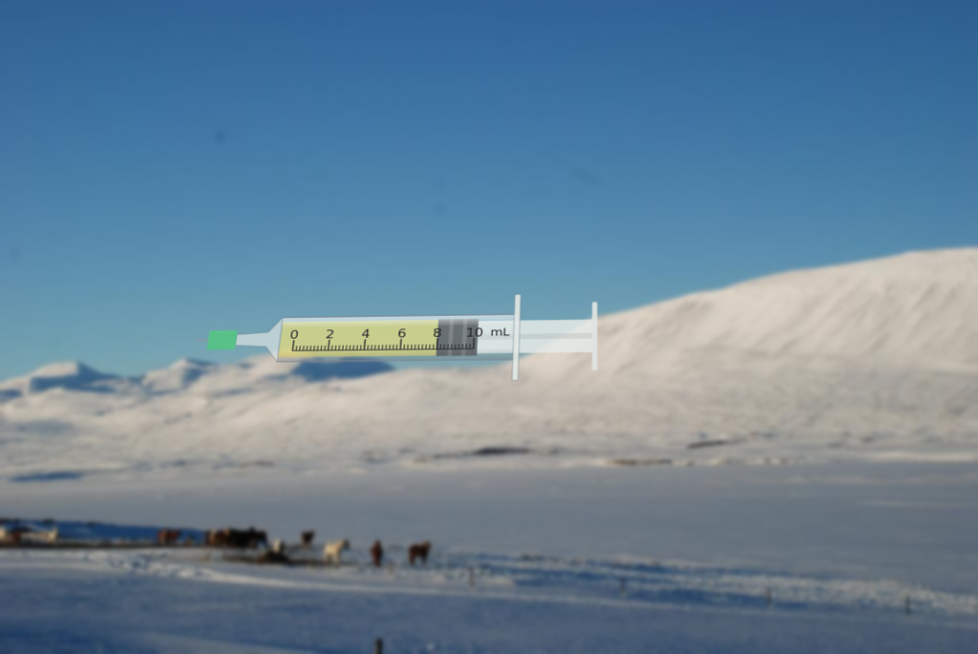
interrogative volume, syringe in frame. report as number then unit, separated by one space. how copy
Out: 8 mL
